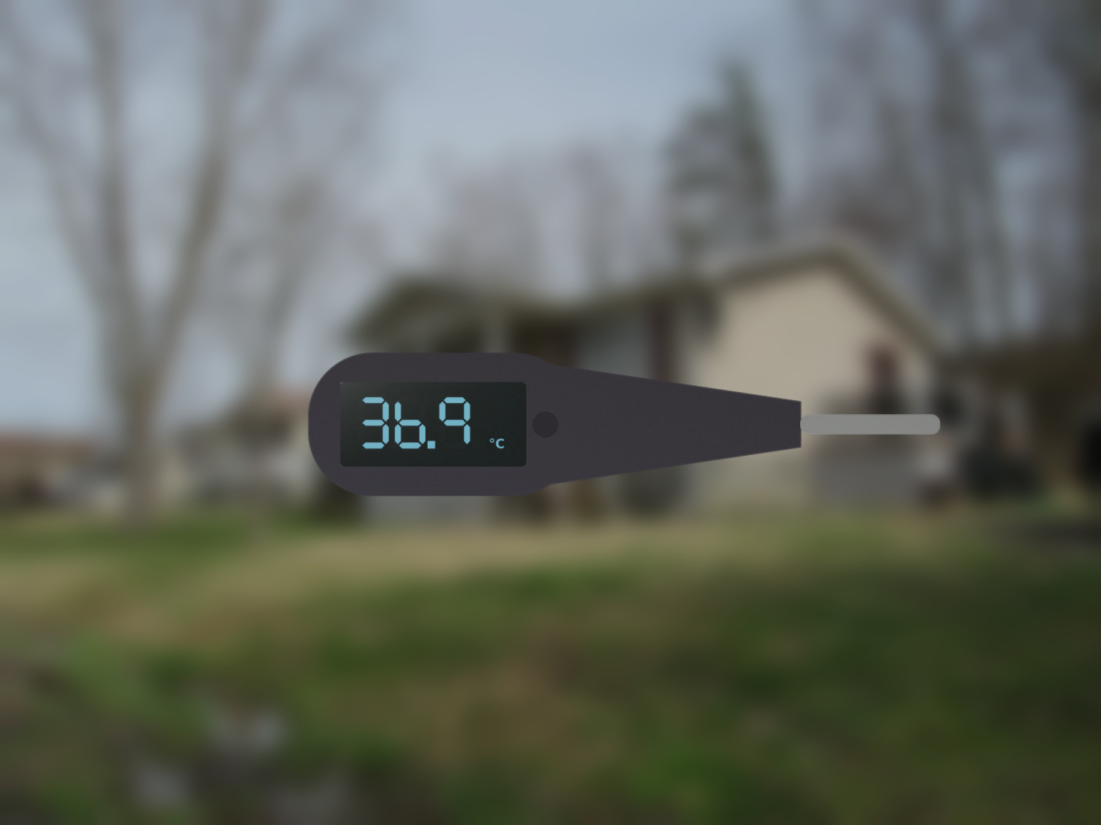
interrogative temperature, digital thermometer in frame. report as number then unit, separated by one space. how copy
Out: 36.9 °C
